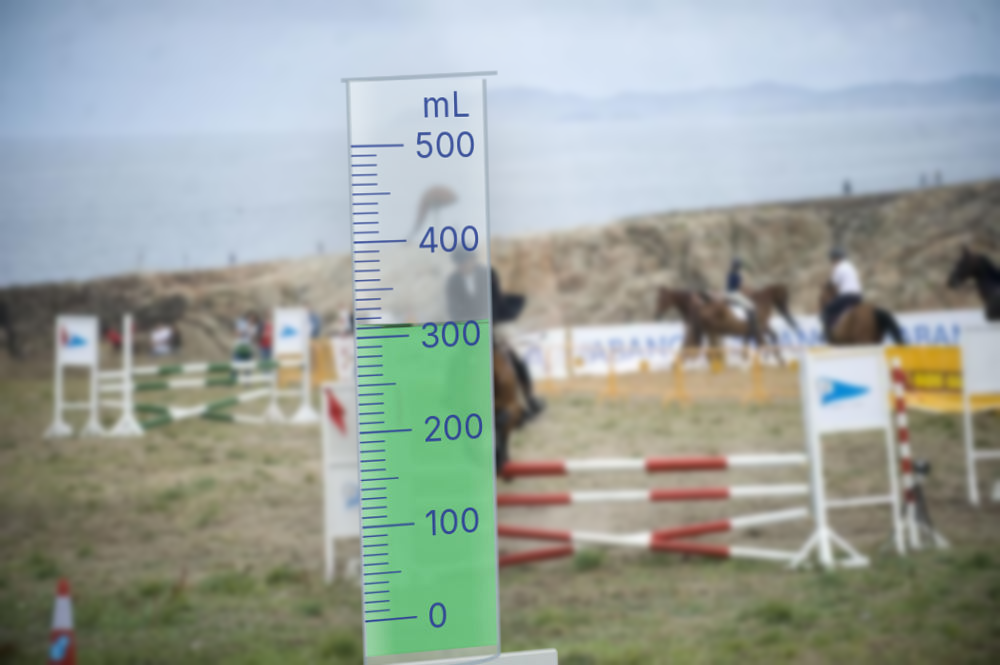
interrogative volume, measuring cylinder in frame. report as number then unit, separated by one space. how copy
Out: 310 mL
